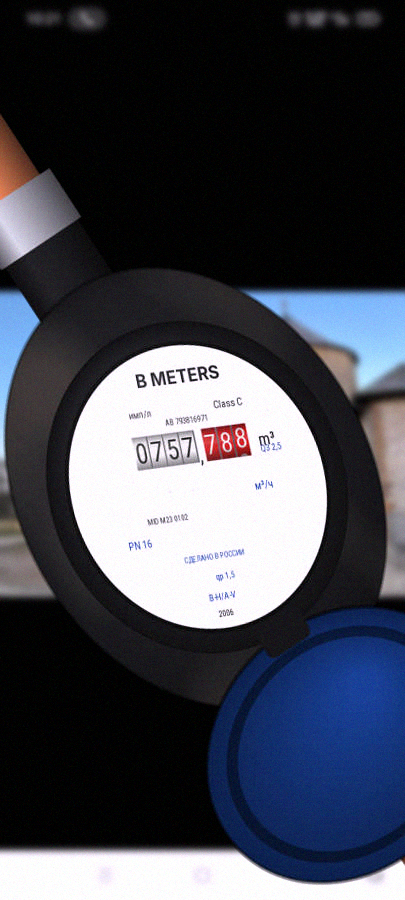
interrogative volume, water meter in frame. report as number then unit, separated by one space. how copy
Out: 757.788 m³
